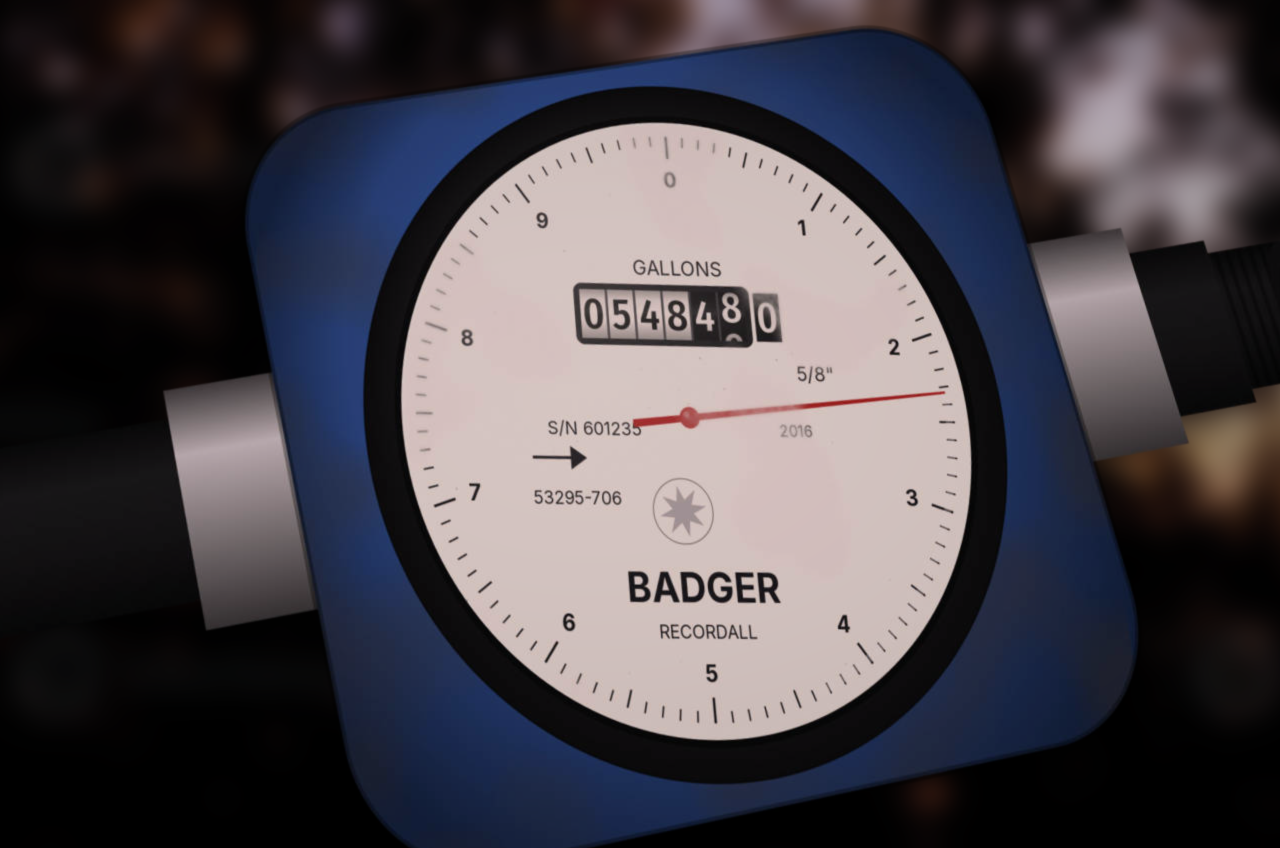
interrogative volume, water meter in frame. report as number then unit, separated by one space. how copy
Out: 548482.3 gal
